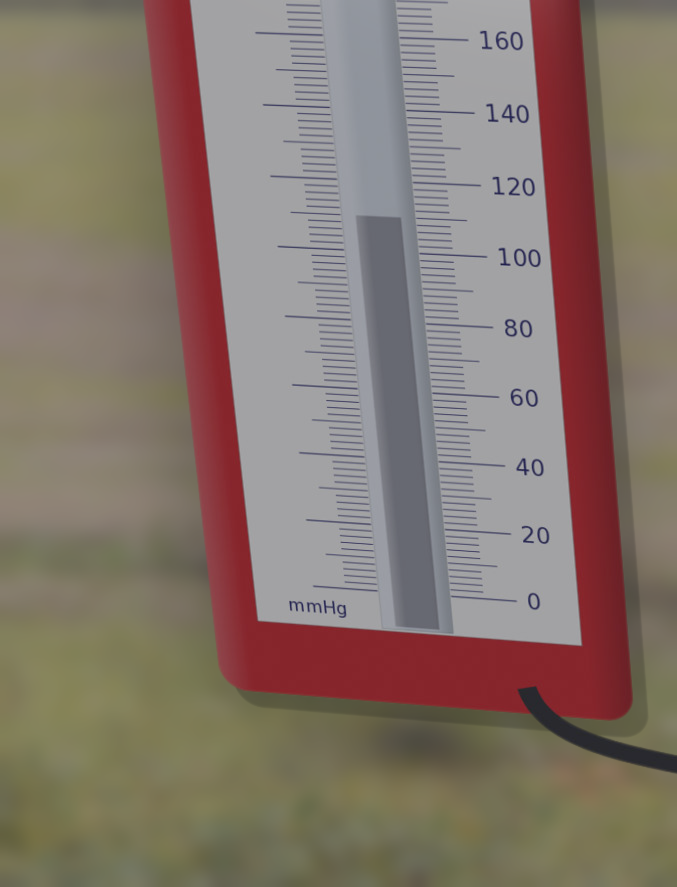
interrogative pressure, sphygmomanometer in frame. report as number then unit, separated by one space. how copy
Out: 110 mmHg
